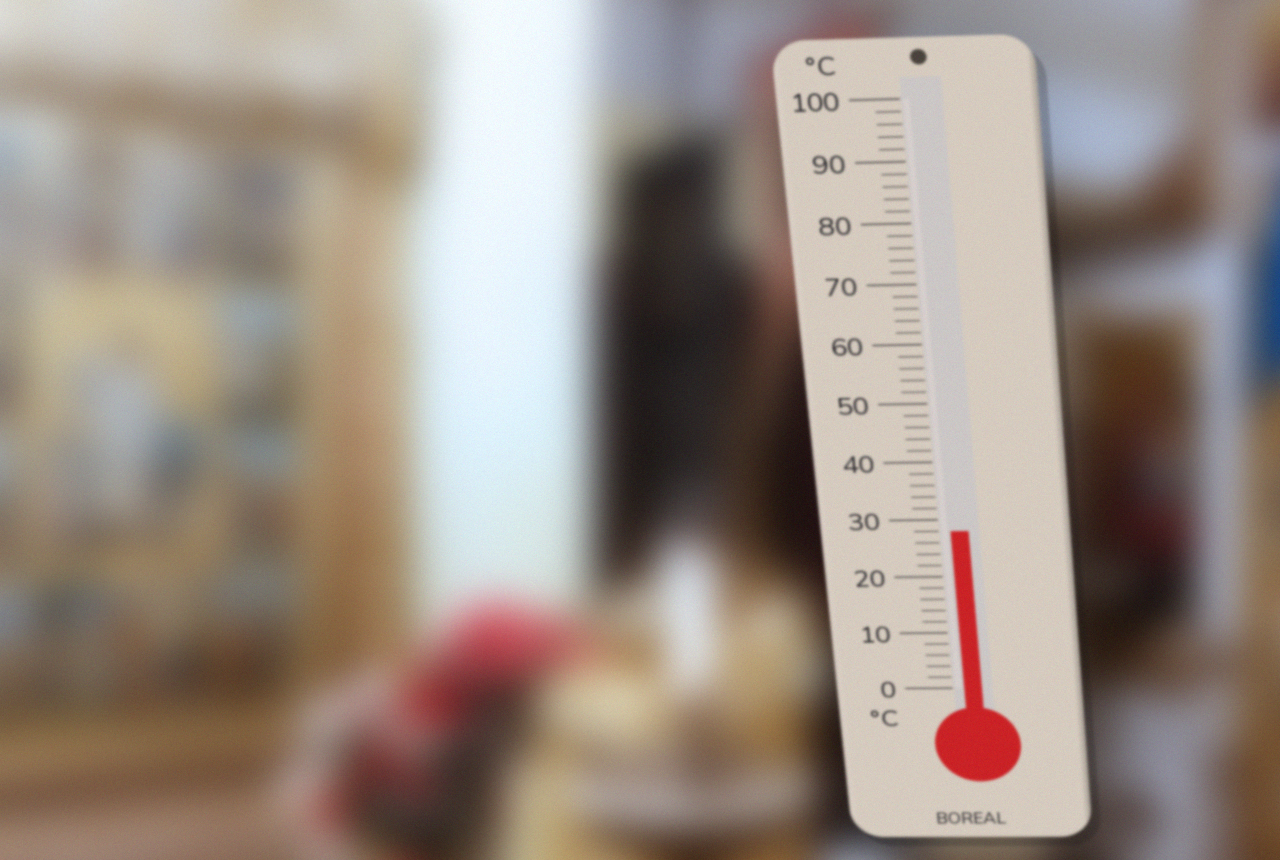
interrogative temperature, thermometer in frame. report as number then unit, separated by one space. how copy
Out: 28 °C
